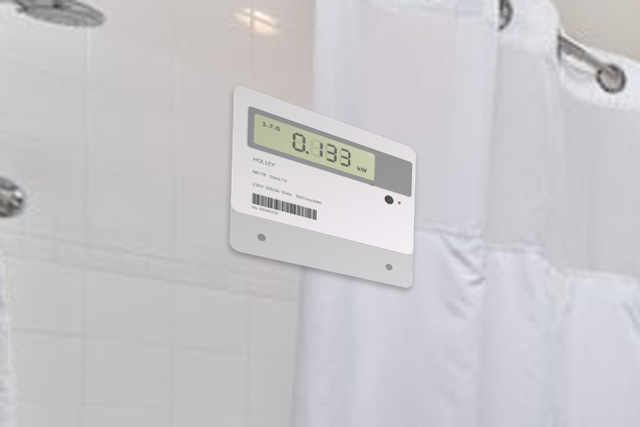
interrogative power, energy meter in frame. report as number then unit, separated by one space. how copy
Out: 0.133 kW
